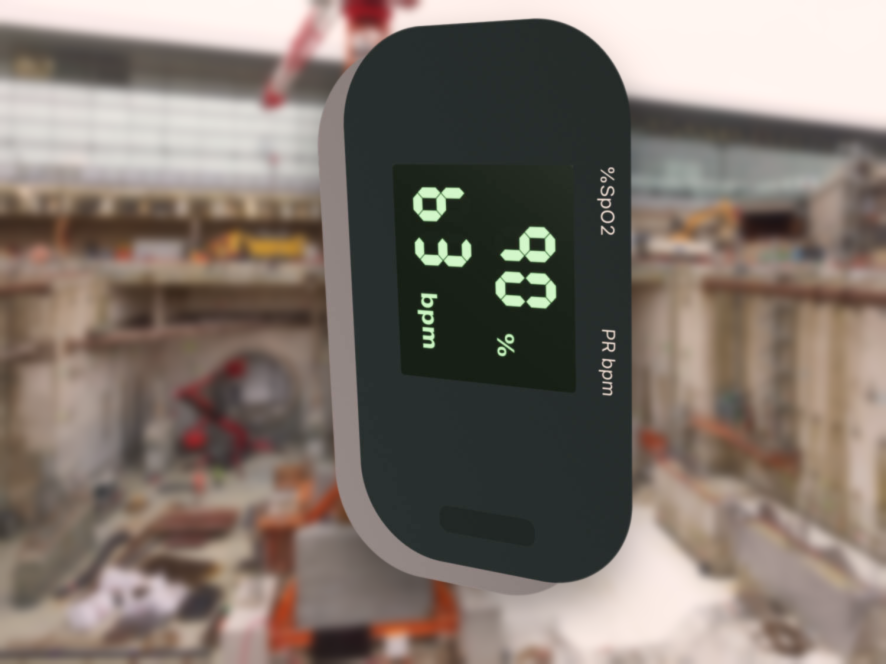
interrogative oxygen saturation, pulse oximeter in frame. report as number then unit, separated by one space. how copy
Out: 90 %
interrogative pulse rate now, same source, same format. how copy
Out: 63 bpm
